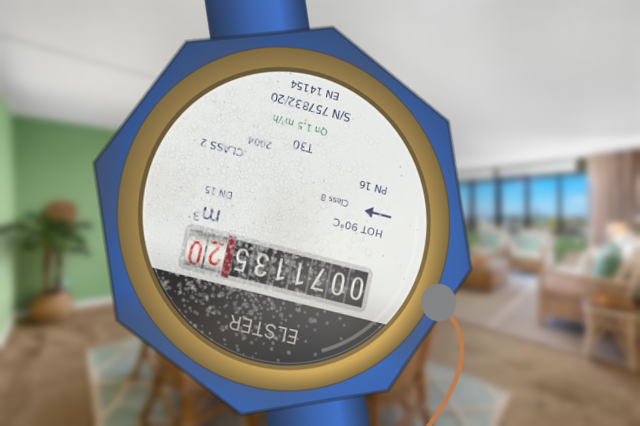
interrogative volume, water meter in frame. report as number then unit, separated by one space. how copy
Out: 71135.20 m³
